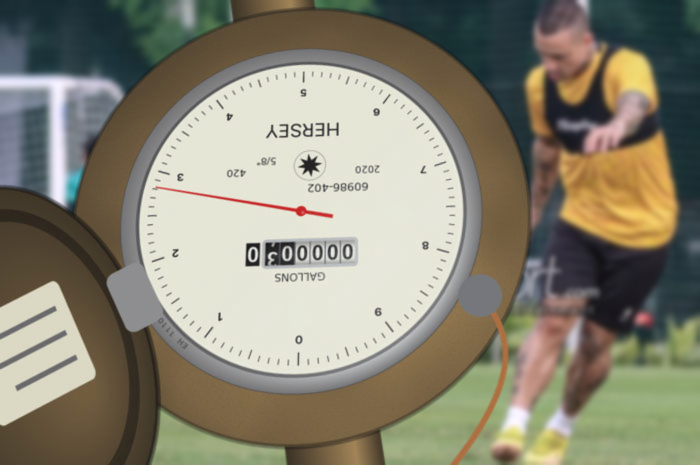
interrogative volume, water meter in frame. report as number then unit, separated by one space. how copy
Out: 32.8 gal
